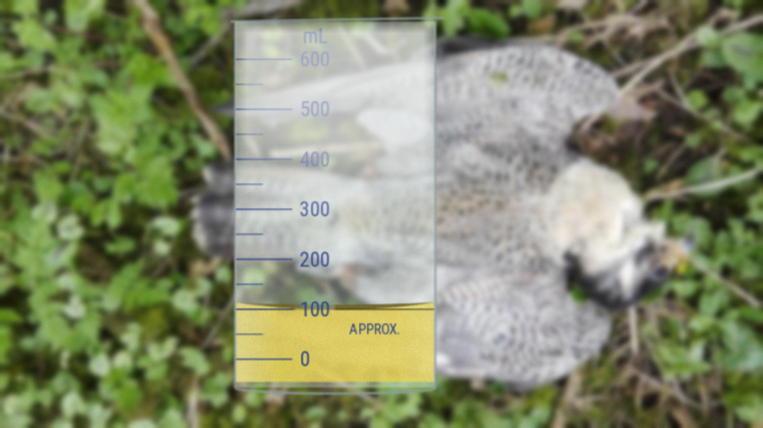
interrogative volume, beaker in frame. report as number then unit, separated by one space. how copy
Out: 100 mL
